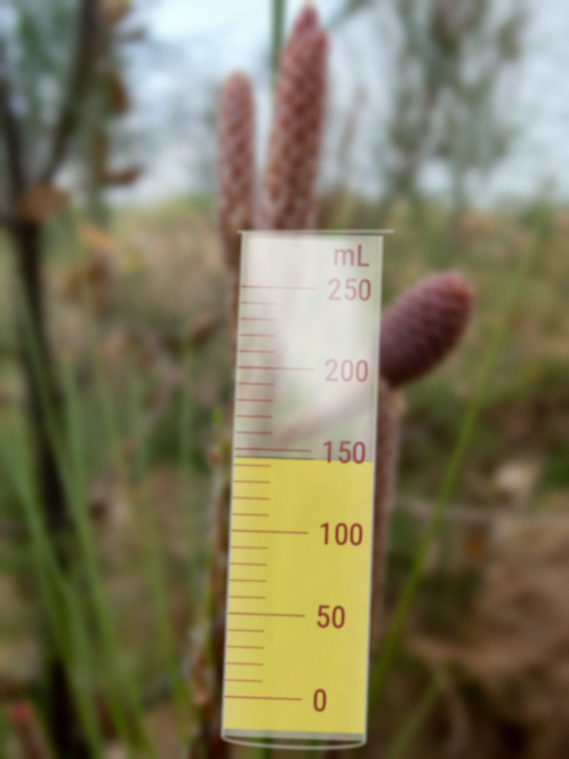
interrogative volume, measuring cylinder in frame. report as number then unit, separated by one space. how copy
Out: 145 mL
